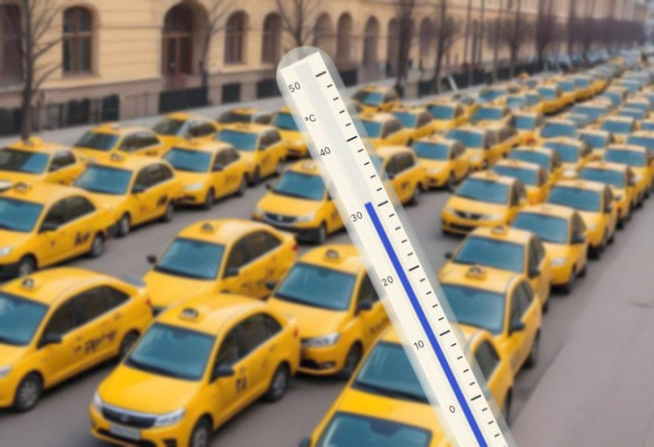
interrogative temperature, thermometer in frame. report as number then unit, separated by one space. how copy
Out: 31 °C
